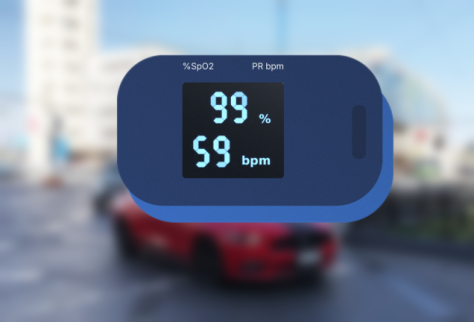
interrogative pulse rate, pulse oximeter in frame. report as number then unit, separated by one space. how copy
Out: 59 bpm
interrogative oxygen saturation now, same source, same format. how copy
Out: 99 %
